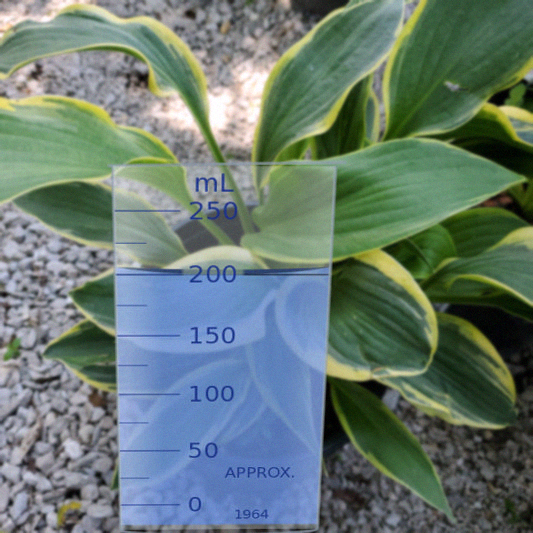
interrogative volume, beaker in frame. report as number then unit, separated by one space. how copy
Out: 200 mL
